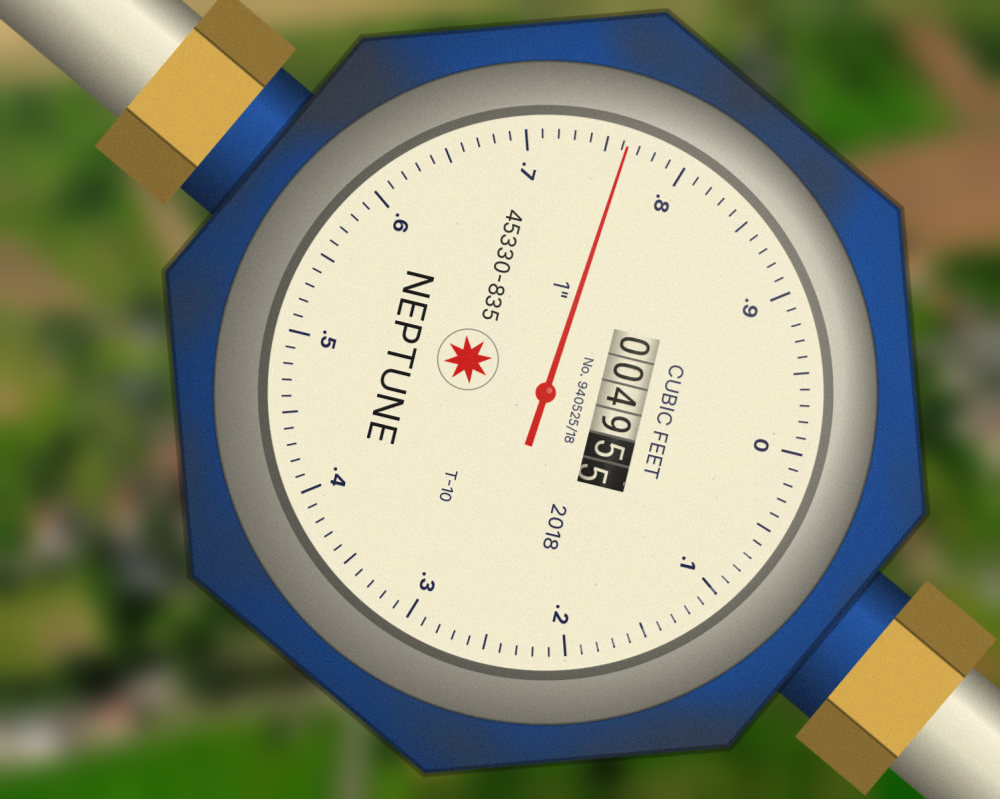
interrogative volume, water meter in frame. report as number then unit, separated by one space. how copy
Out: 4954.76 ft³
